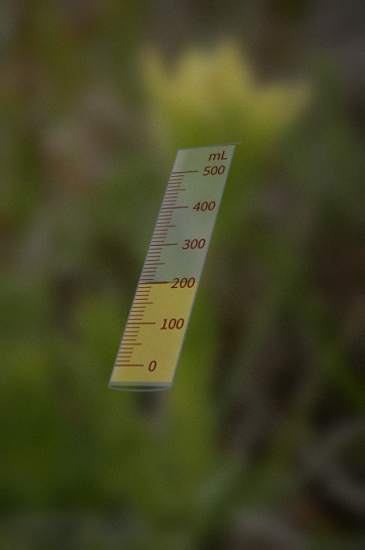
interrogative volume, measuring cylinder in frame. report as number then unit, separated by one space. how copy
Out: 200 mL
